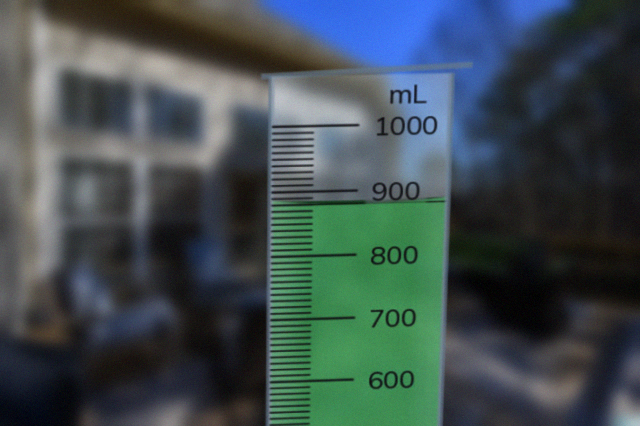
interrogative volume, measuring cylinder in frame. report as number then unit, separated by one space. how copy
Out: 880 mL
